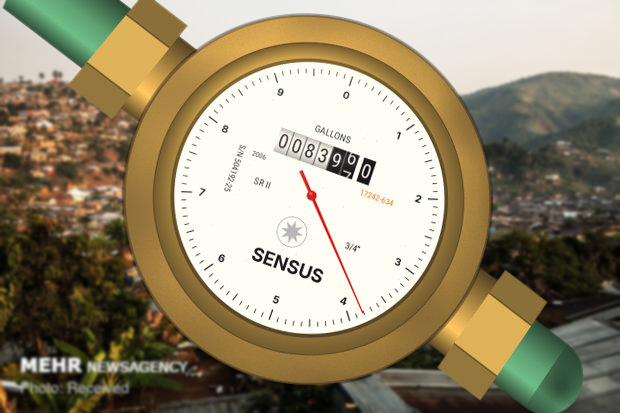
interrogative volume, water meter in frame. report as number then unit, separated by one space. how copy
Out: 83963.8 gal
